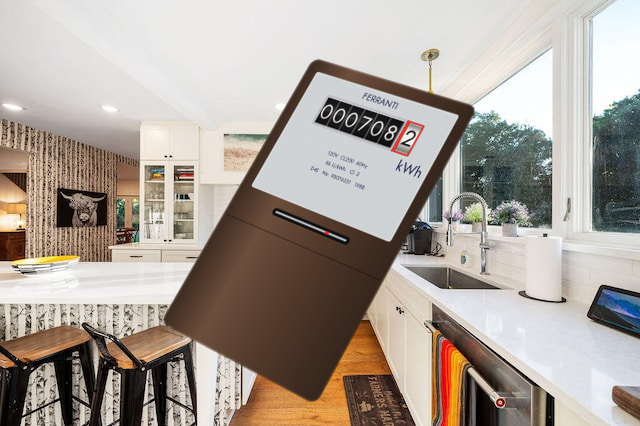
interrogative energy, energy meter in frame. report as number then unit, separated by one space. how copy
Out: 708.2 kWh
